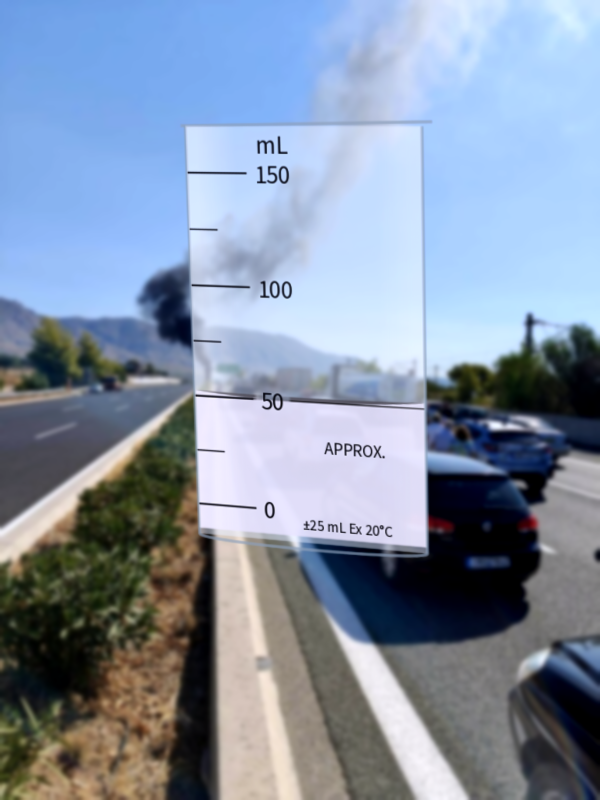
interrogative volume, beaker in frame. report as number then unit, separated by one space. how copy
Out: 50 mL
